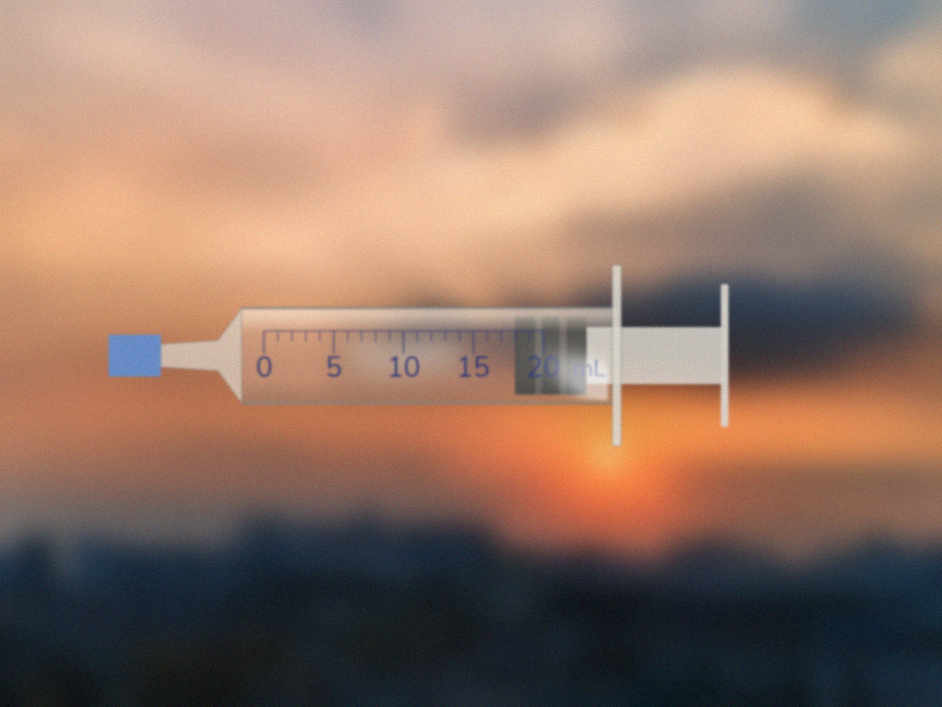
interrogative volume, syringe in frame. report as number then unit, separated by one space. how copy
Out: 18 mL
